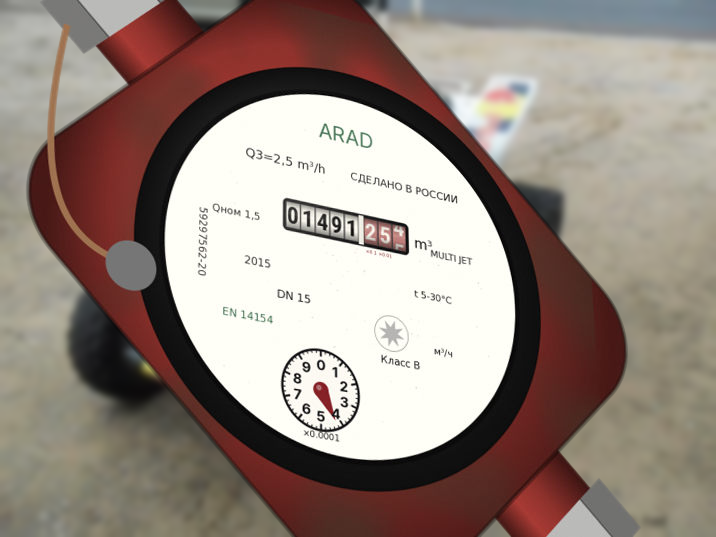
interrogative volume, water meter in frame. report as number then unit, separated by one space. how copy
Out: 1491.2544 m³
